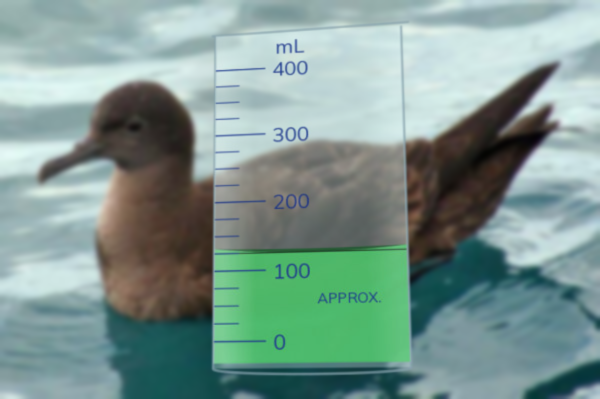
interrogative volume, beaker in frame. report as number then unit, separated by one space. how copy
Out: 125 mL
